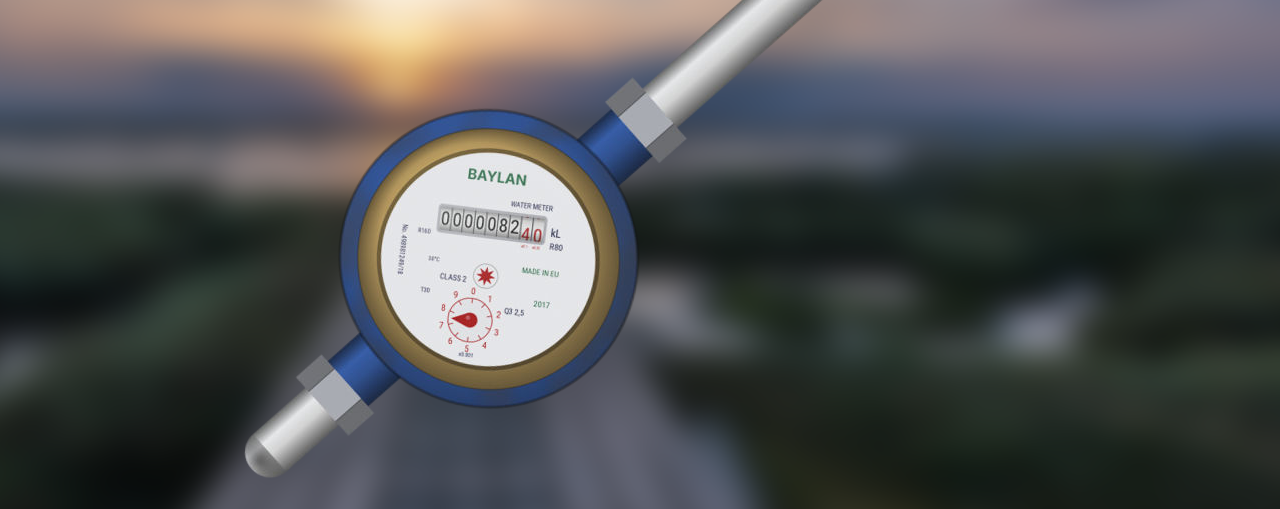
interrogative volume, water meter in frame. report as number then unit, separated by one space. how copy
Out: 82.397 kL
